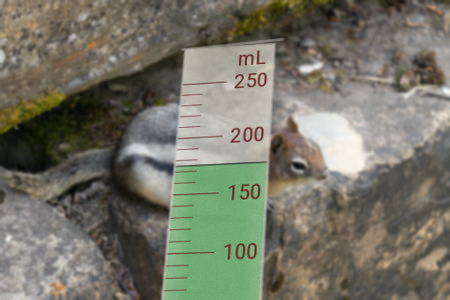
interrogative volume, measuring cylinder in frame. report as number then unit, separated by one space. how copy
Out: 175 mL
